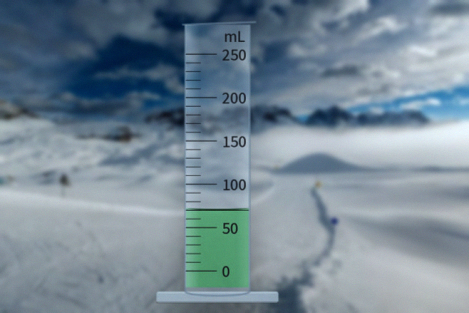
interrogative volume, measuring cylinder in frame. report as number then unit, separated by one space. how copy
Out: 70 mL
